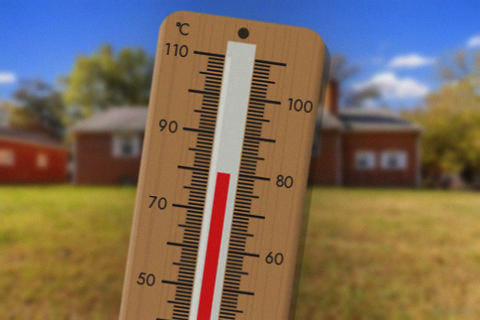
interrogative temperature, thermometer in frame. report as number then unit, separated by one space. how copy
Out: 80 °C
